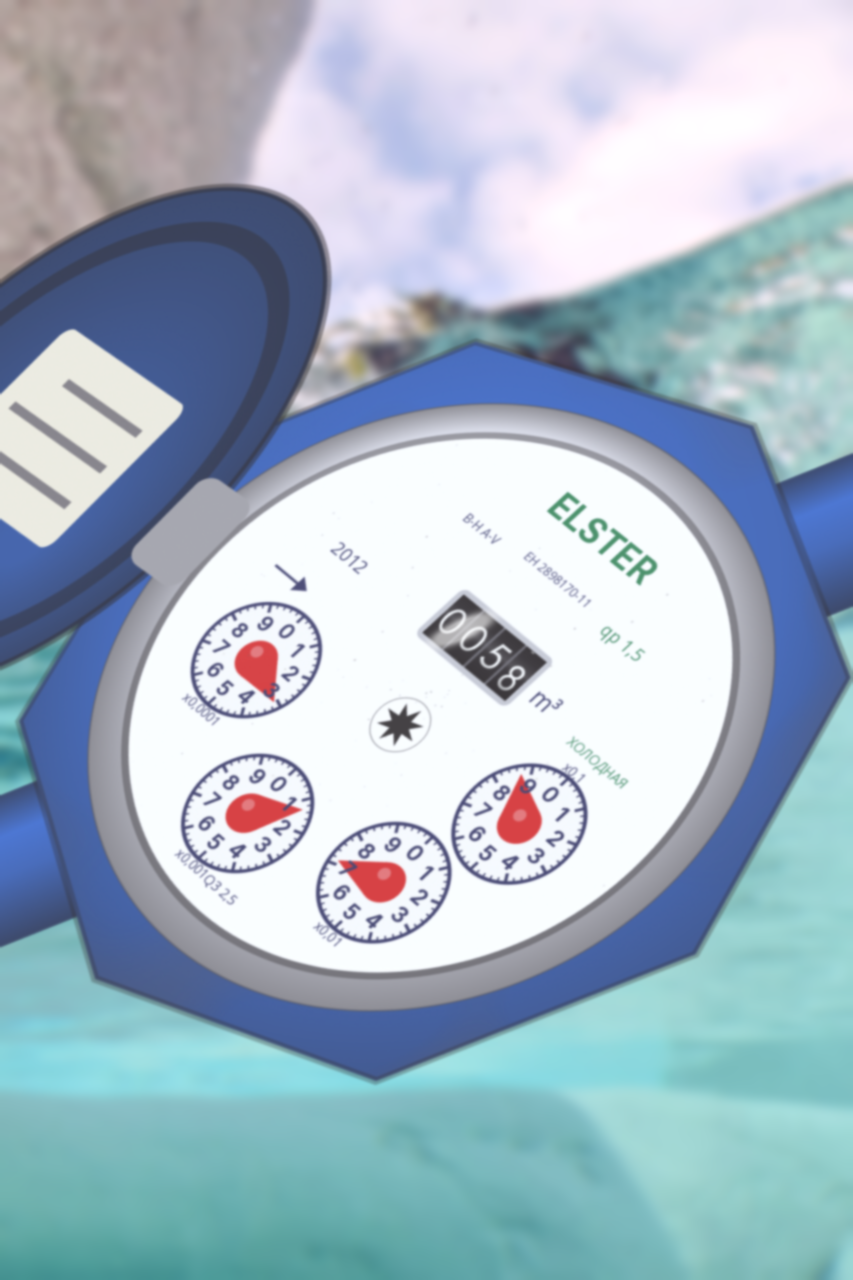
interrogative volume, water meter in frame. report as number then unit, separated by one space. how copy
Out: 57.8713 m³
